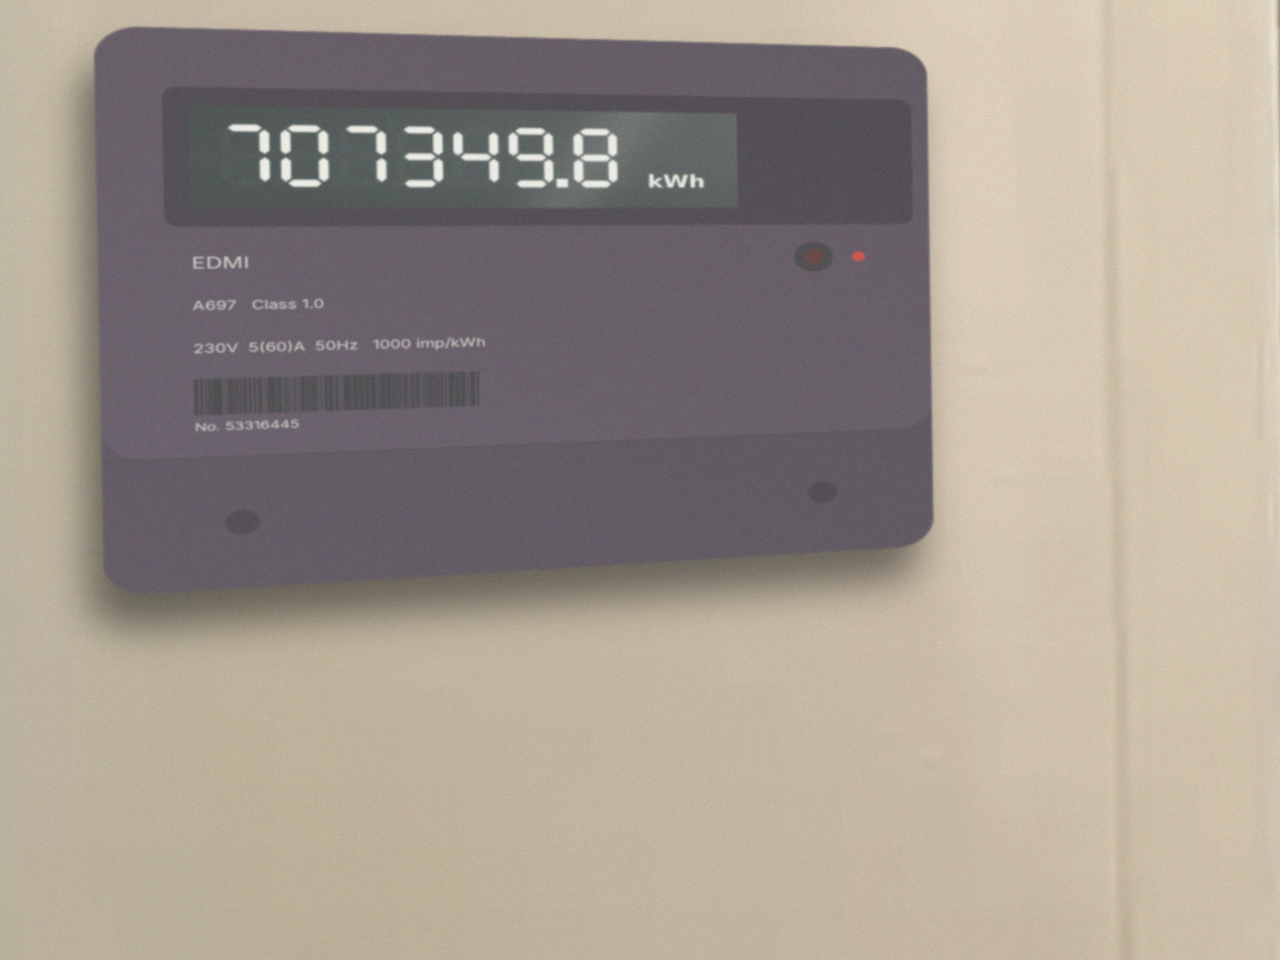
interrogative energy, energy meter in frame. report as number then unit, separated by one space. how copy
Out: 707349.8 kWh
